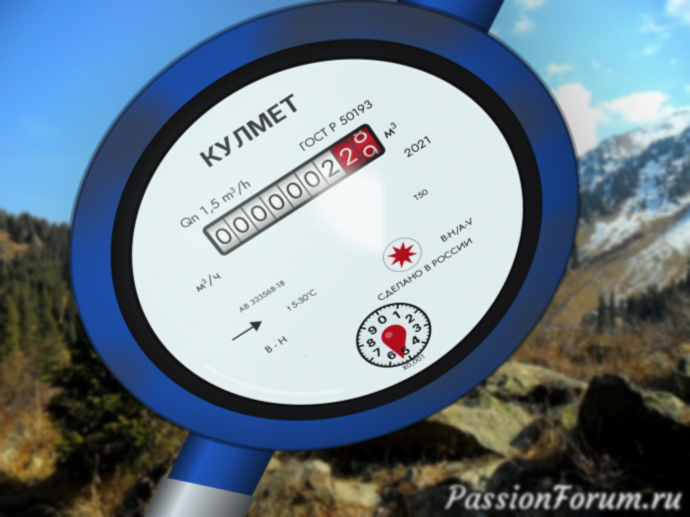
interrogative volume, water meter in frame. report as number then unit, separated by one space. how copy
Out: 2.285 m³
